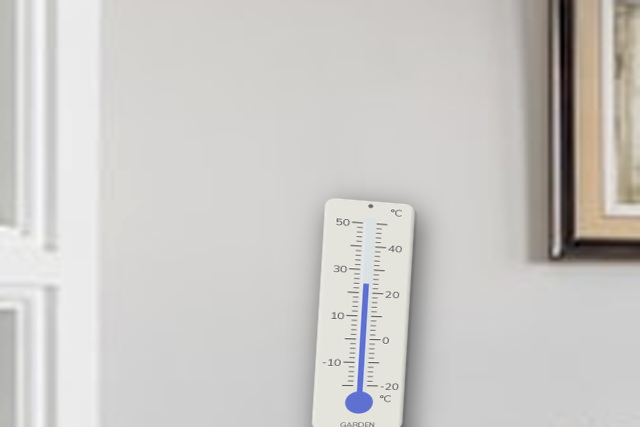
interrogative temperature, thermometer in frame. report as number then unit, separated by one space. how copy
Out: 24 °C
